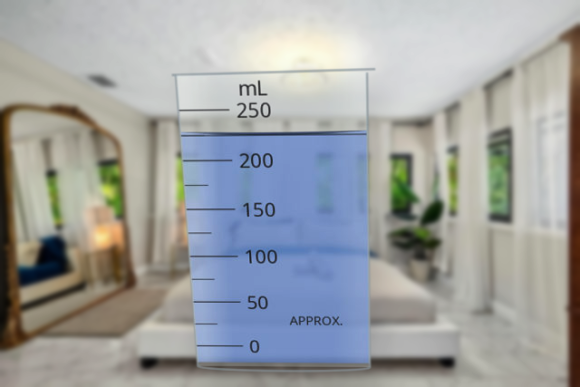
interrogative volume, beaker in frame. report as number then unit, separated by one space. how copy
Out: 225 mL
